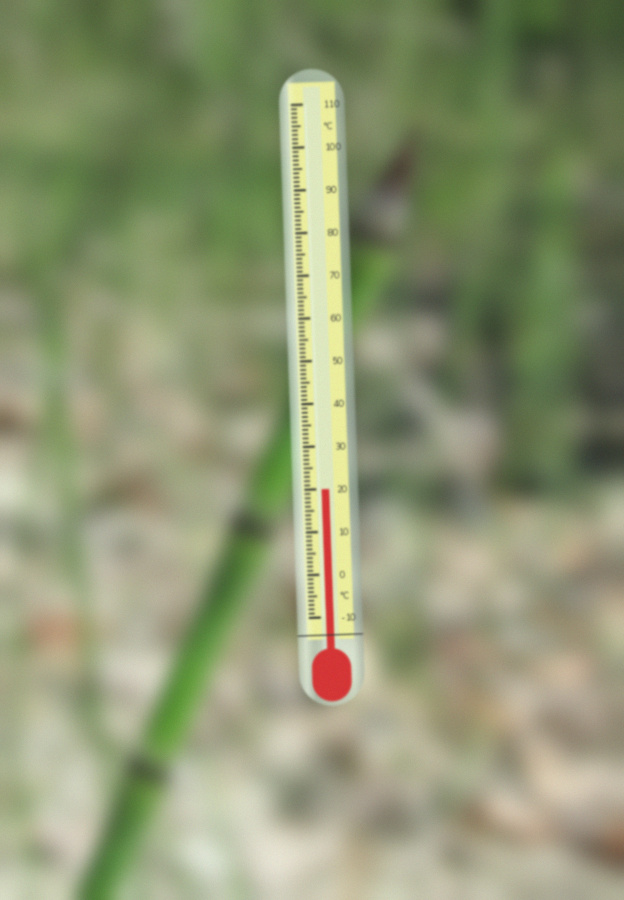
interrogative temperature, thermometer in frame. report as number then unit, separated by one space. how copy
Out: 20 °C
